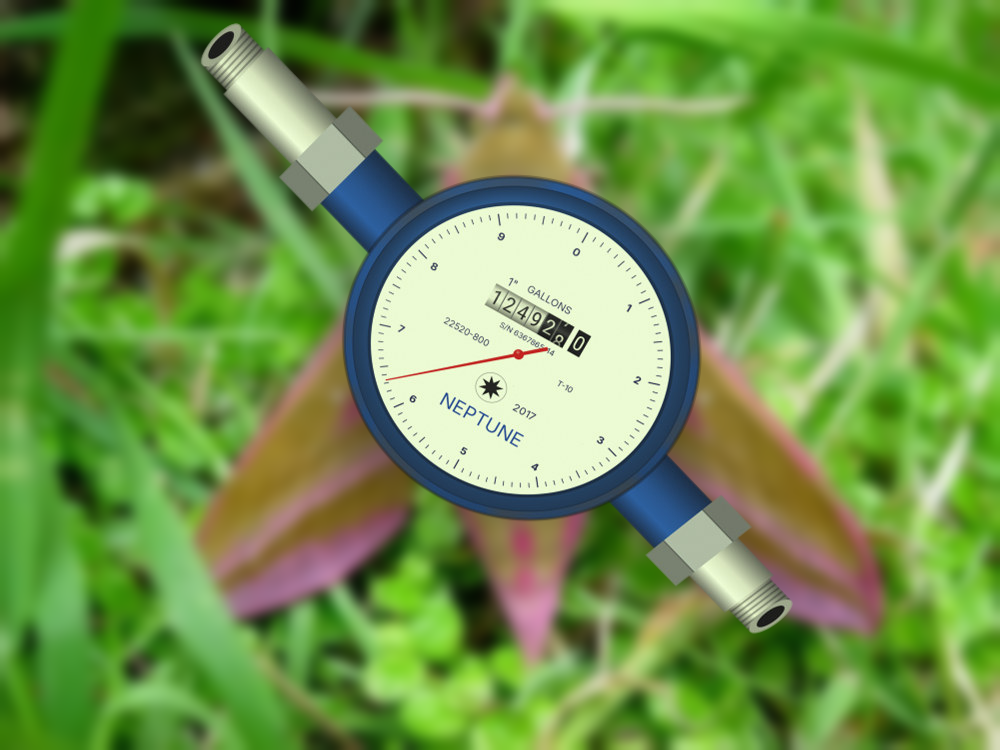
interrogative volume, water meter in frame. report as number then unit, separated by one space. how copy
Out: 1249276.3 gal
